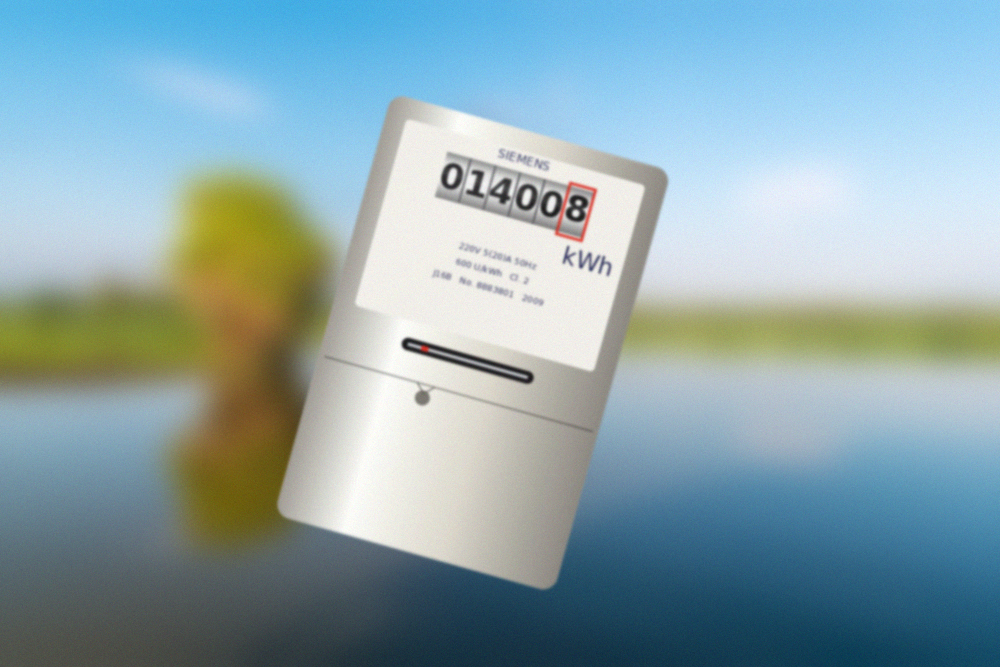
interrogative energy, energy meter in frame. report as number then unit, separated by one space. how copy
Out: 1400.8 kWh
